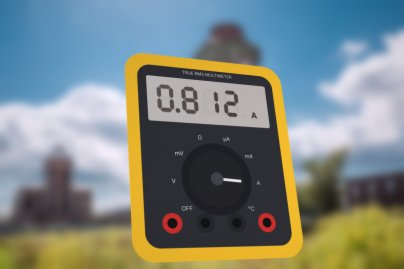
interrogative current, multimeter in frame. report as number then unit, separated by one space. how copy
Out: 0.812 A
